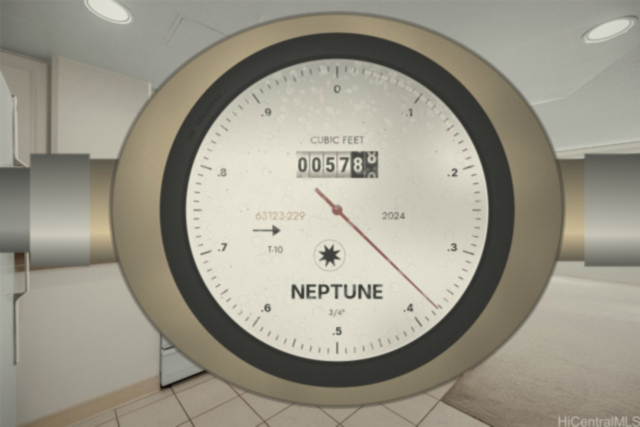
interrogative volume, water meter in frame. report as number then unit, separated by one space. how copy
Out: 5788.37 ft³
